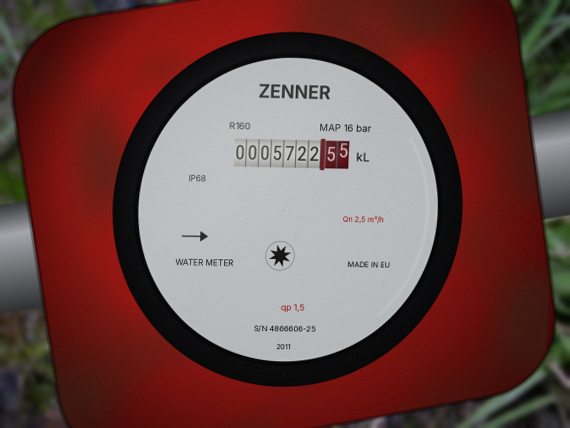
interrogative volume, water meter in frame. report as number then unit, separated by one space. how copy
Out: 5722.55 kL
